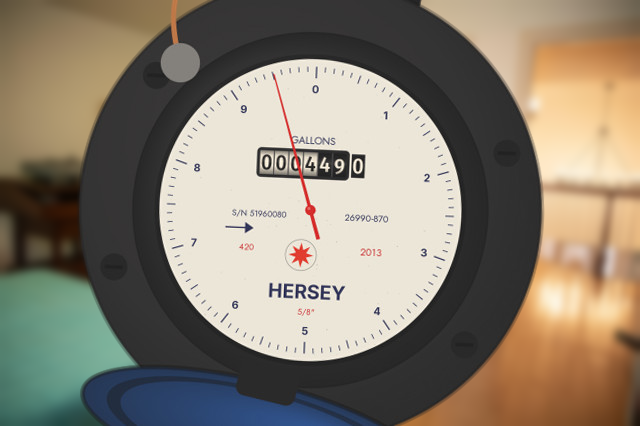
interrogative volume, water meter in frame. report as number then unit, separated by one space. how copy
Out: 4489.5 gal
